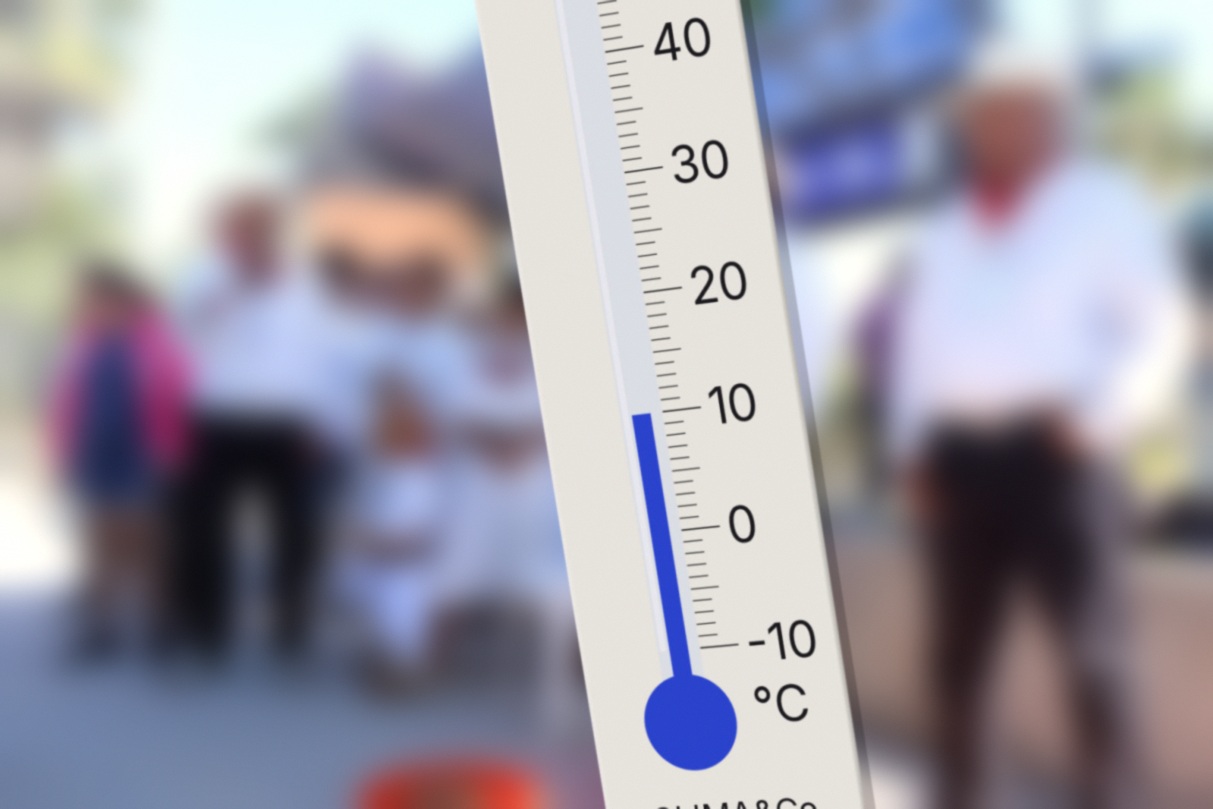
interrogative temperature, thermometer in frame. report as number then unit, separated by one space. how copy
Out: 10 °C
